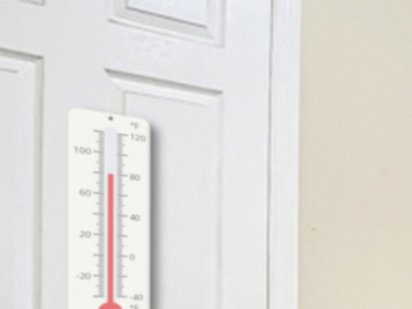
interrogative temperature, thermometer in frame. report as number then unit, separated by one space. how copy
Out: 80 °F
